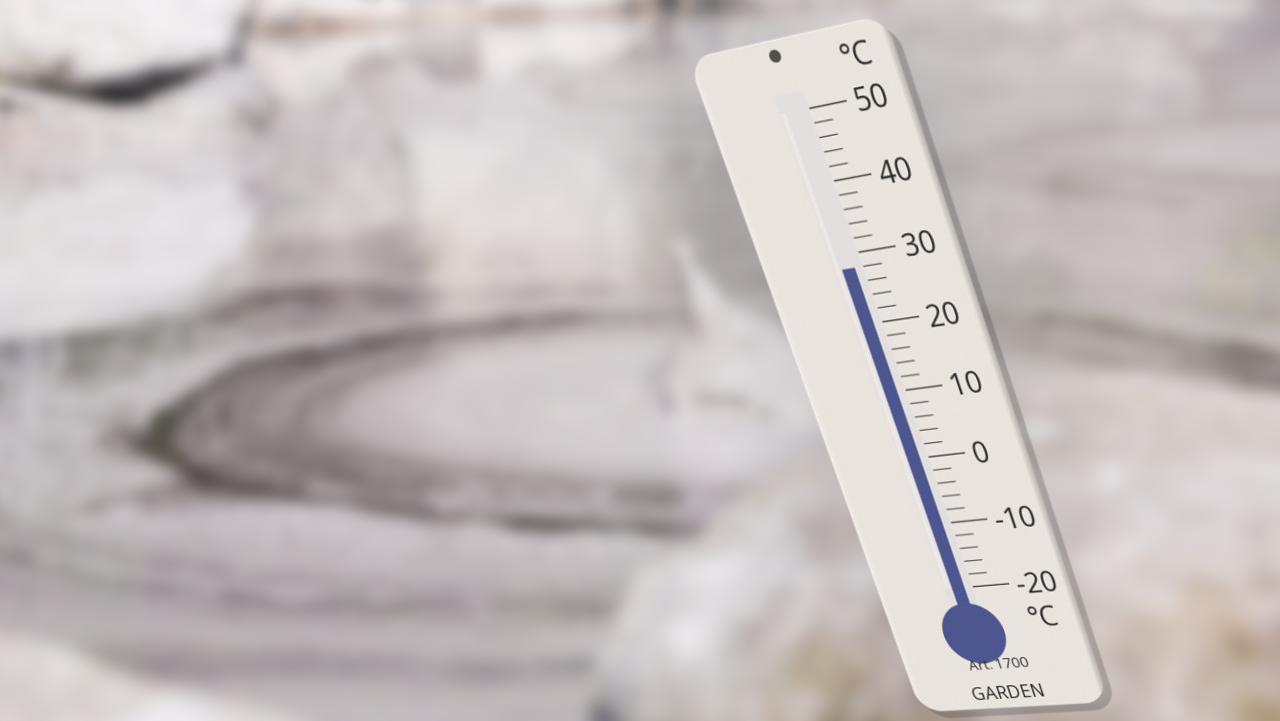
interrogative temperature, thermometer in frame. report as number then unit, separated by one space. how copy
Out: 28 °C
